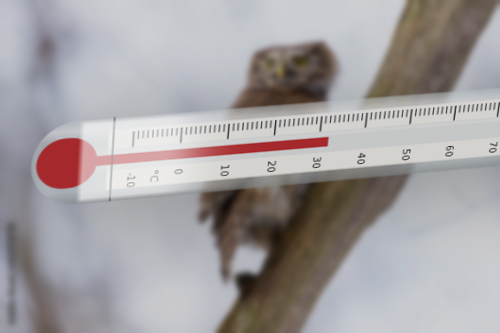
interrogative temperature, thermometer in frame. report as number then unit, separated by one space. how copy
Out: 32 °C
